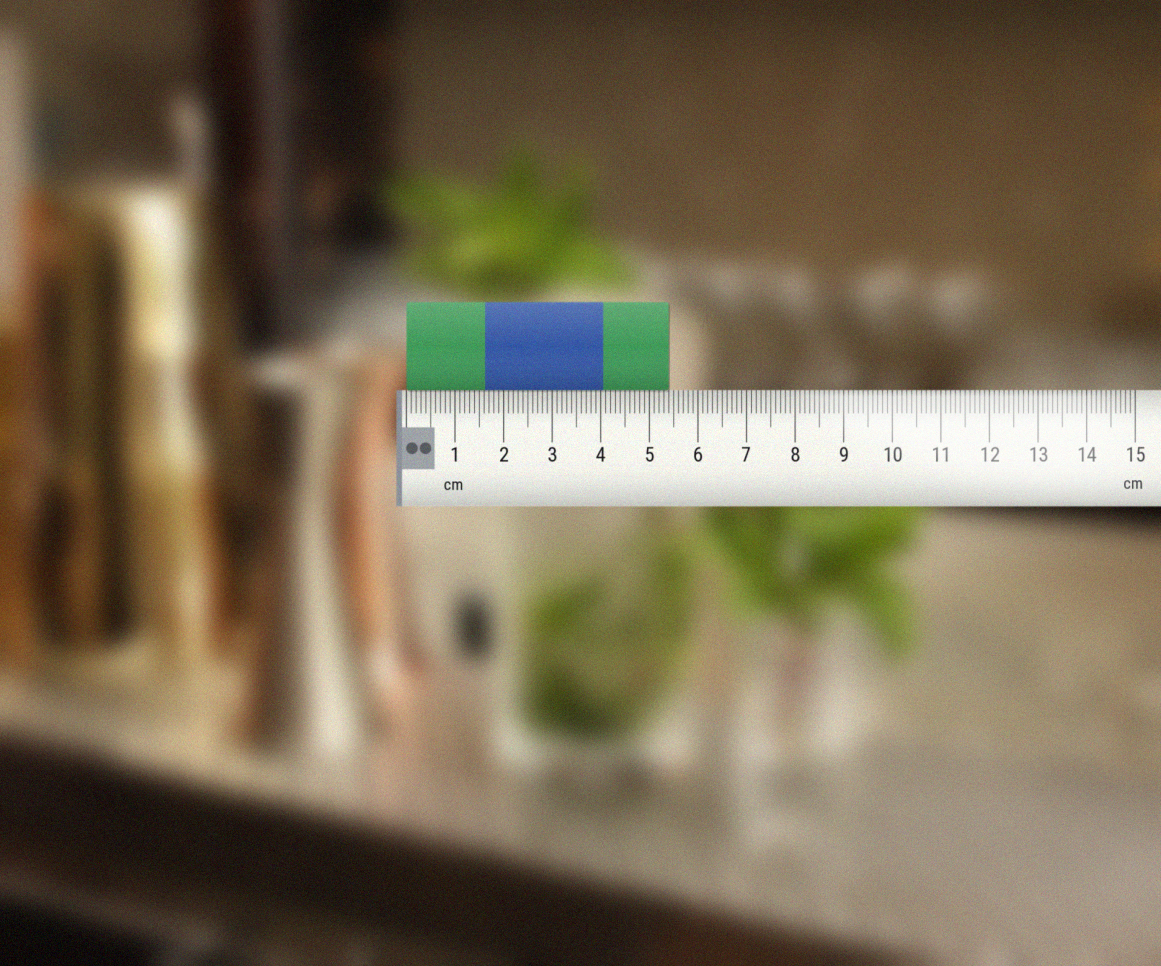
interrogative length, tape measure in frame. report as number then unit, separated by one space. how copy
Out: 5.4 cm
